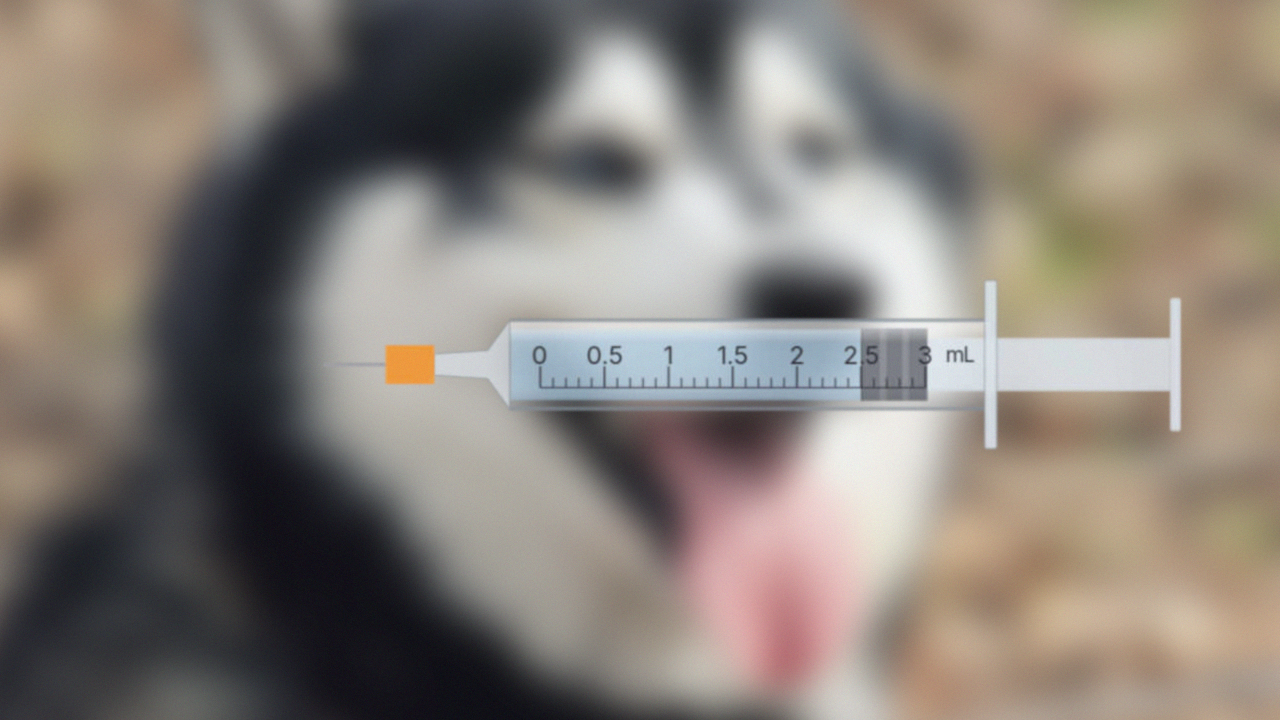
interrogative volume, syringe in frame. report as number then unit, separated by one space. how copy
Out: 2.5 mL
